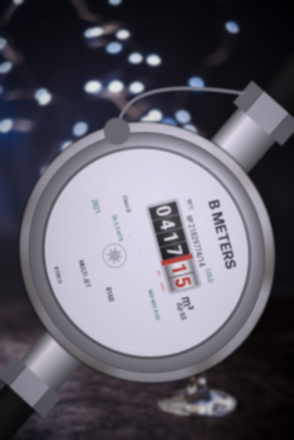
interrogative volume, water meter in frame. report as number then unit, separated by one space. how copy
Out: 417.15 m³
